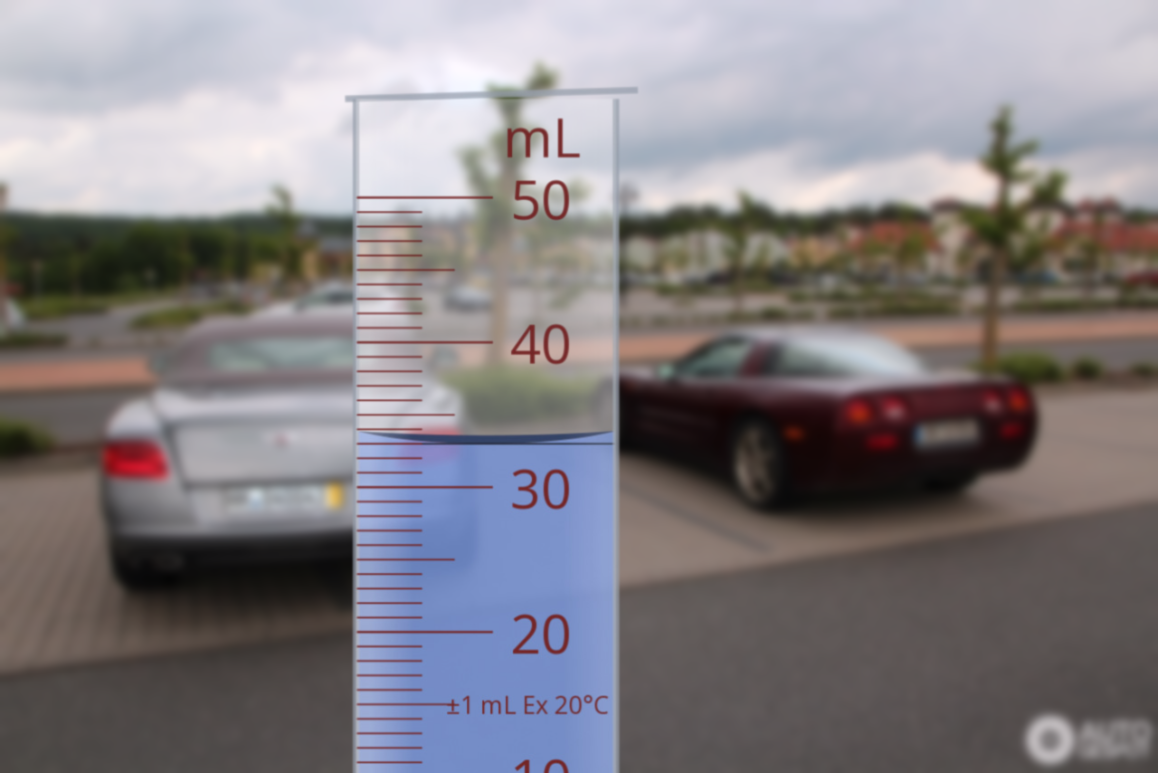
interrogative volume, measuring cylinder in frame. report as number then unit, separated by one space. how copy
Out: 33 mL
